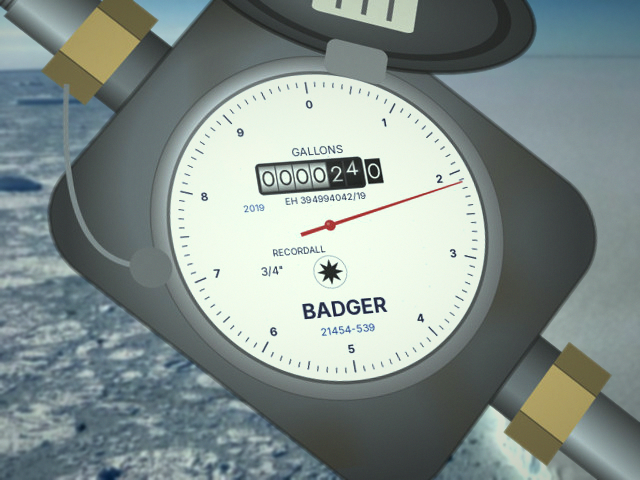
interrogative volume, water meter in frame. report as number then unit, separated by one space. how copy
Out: 242.1 gal
